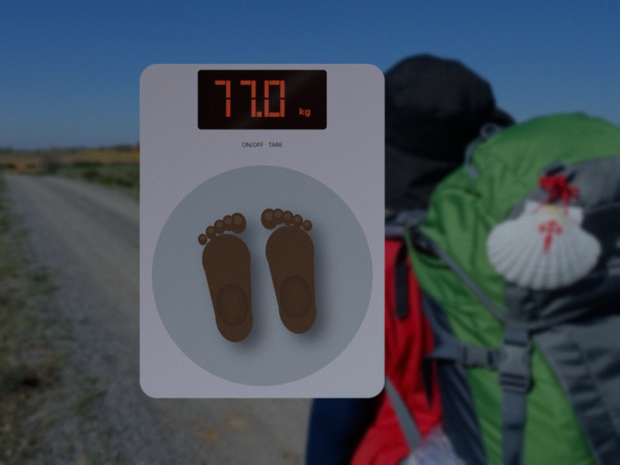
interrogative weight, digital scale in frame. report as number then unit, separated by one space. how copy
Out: 77.0 kg
